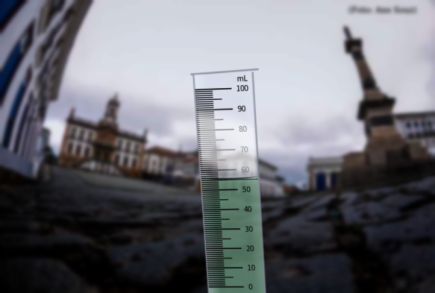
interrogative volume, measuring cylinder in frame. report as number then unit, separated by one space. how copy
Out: 55 mL
